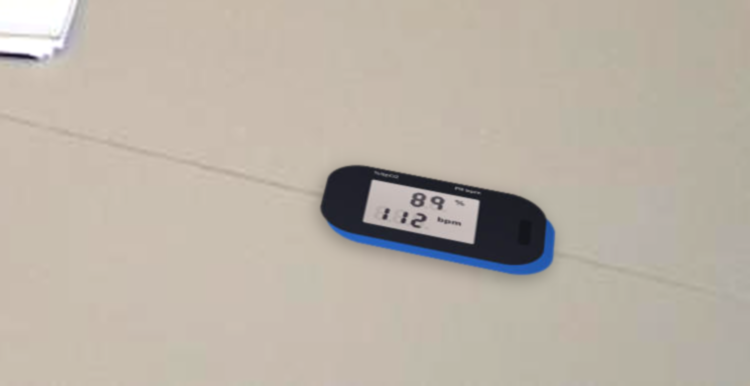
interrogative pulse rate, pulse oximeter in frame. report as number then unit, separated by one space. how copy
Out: 112 bpm
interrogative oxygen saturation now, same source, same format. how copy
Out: 89 %
